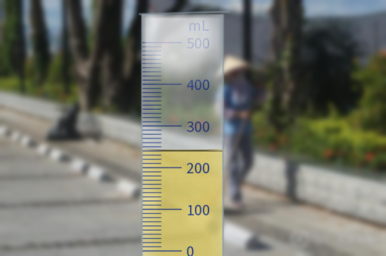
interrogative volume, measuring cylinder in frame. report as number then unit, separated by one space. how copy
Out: 240 mL
